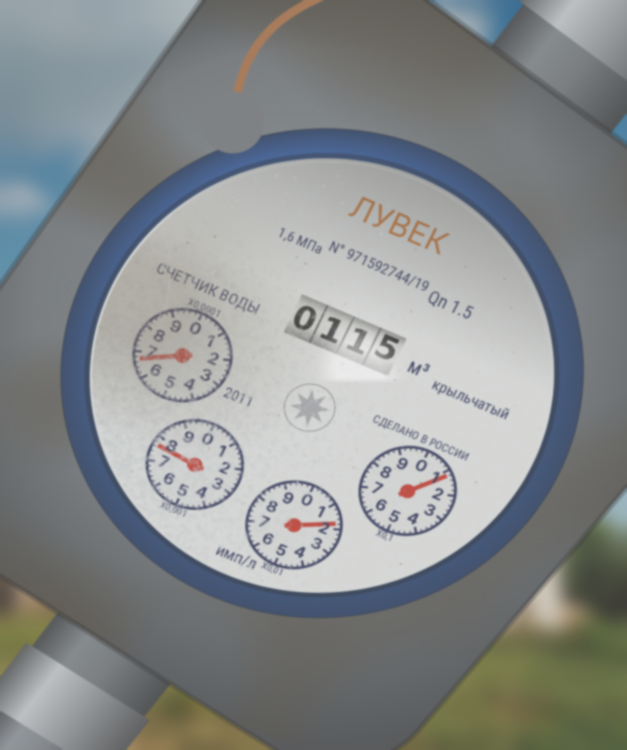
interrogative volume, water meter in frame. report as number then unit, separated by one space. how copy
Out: 115.1176 m³
